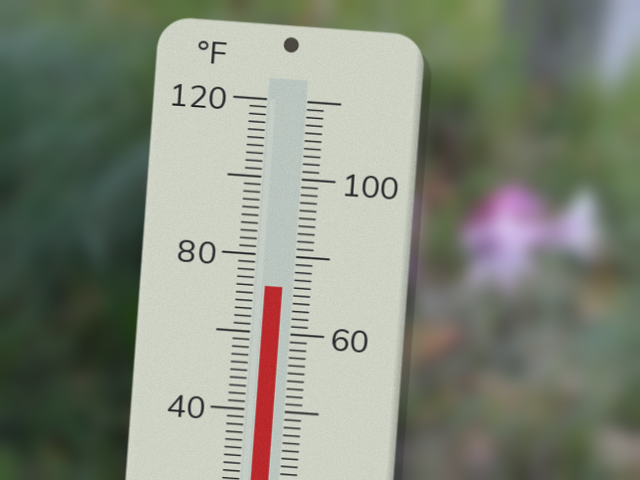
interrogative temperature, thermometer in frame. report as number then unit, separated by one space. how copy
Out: 72 °F
